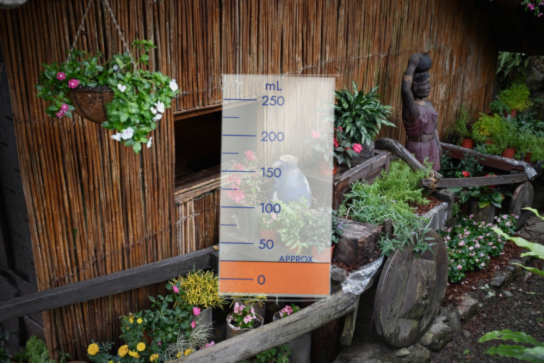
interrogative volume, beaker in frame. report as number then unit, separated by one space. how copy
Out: 25 mL
